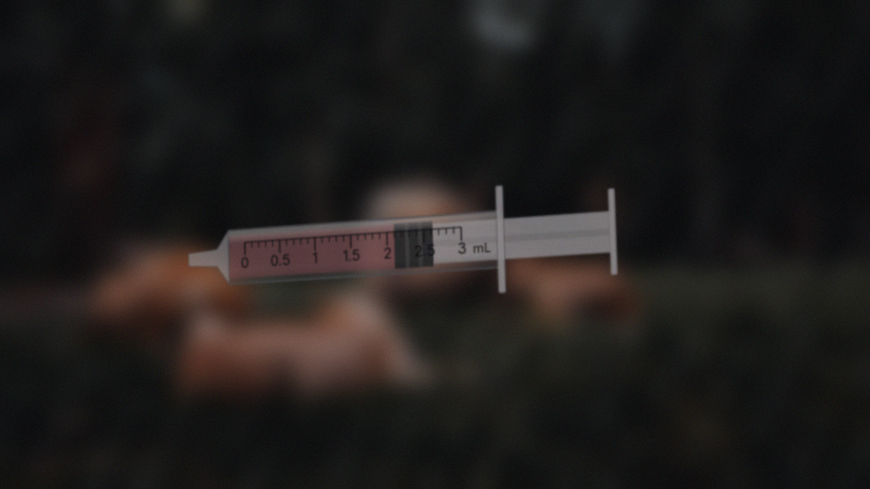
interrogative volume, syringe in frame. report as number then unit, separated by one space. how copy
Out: 2.1 mL
